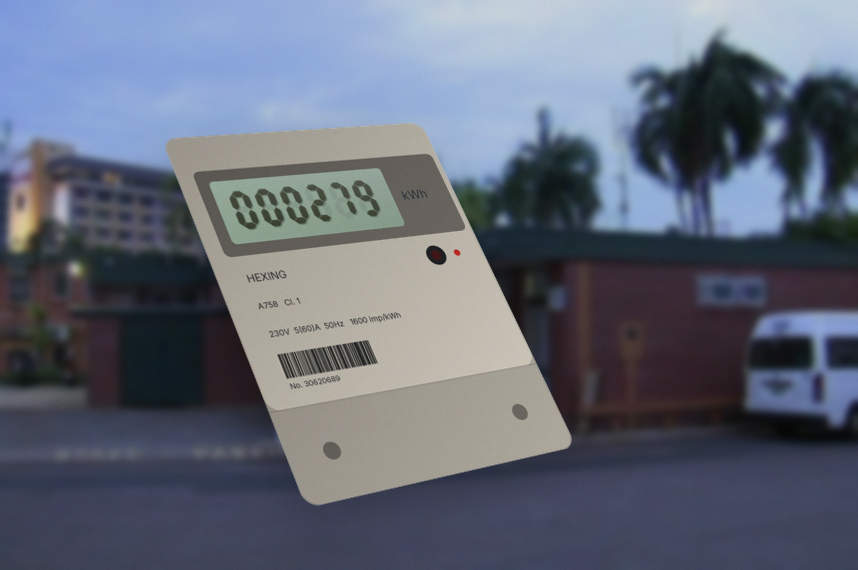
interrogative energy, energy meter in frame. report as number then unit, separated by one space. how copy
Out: 279 kWh
